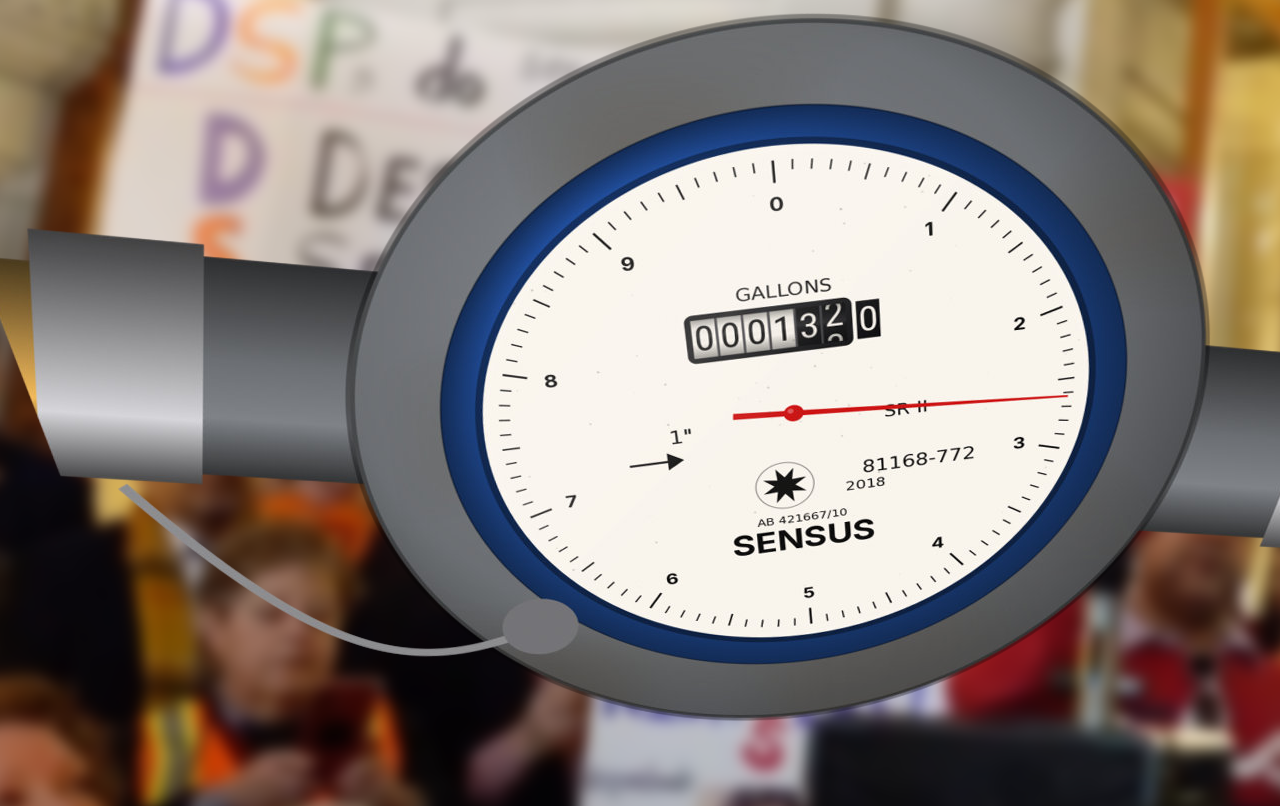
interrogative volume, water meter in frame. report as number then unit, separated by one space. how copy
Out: 1322.6 gal
